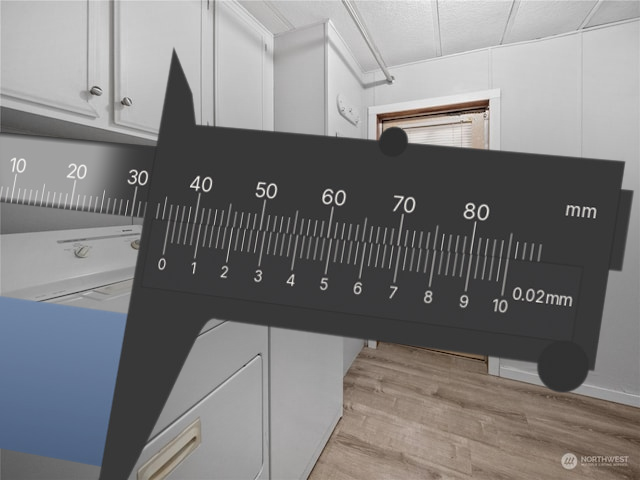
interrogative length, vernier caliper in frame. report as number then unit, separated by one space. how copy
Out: 36.0 mm
